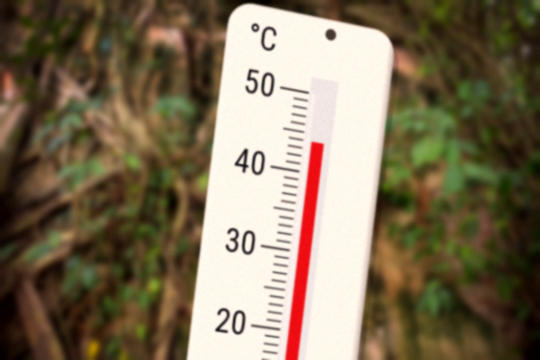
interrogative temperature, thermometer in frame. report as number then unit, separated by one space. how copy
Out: 44 °C
